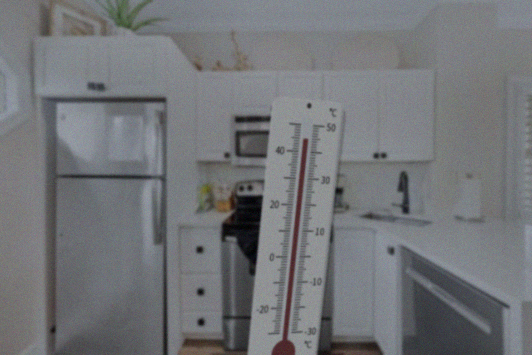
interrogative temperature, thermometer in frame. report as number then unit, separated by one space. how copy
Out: 45 °C
